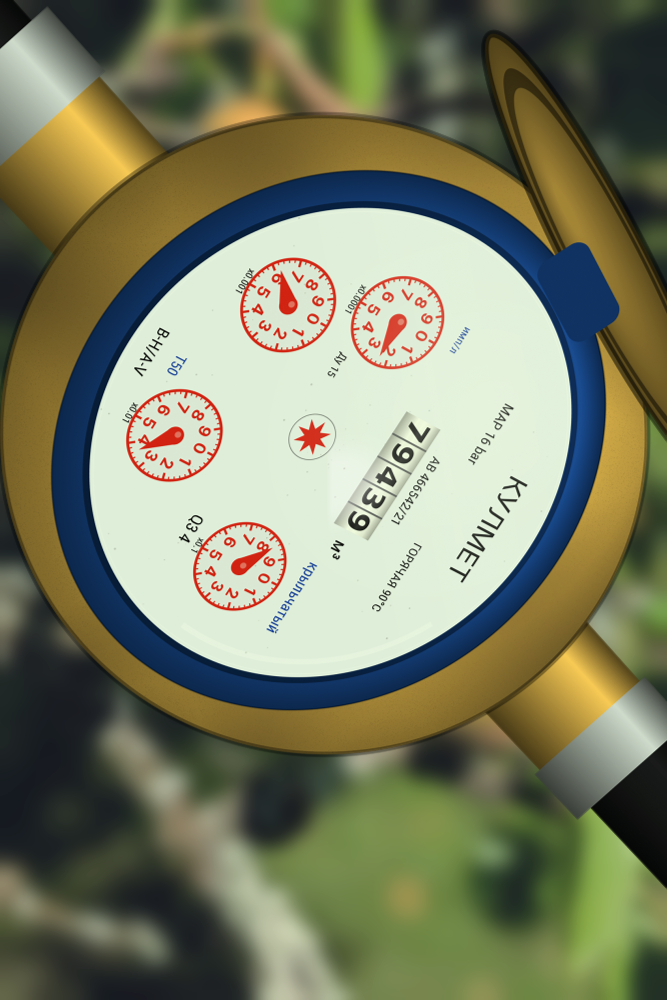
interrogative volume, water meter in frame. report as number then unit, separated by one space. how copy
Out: 79439.8362 m³
